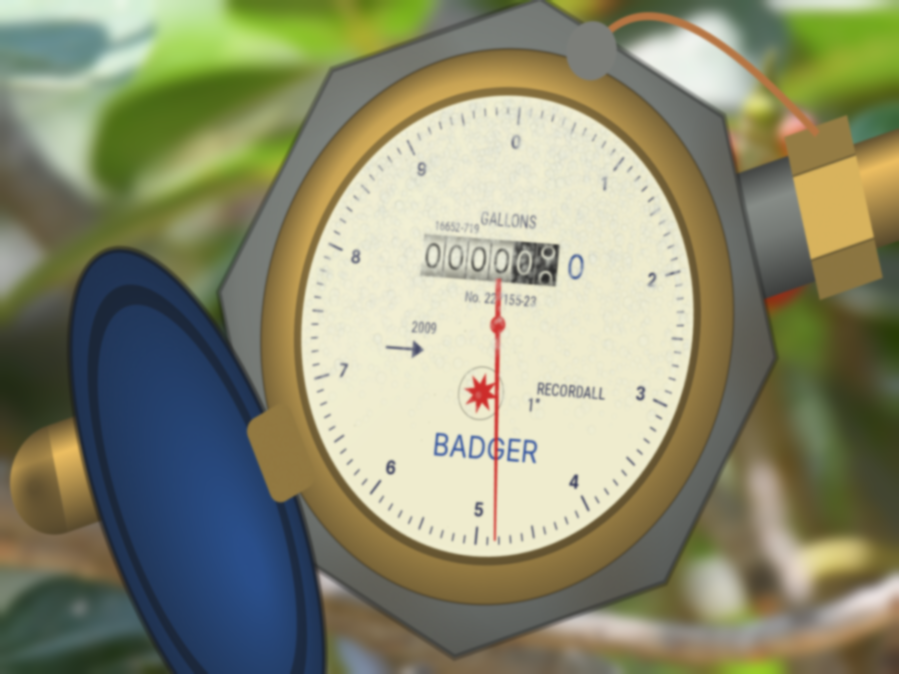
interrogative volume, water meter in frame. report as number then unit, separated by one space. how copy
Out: 84.8 gal
